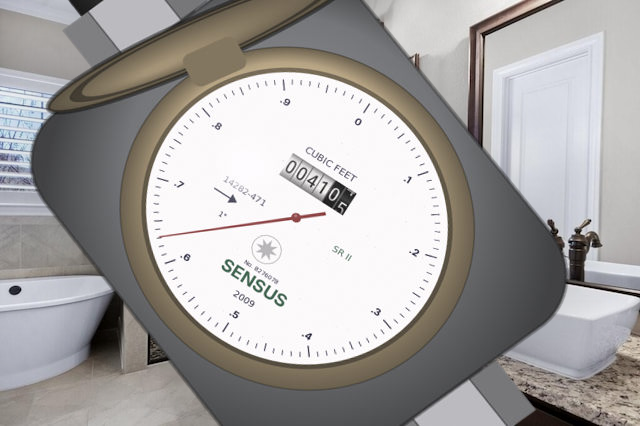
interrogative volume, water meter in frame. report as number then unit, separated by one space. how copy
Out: 4104.63 ft³
